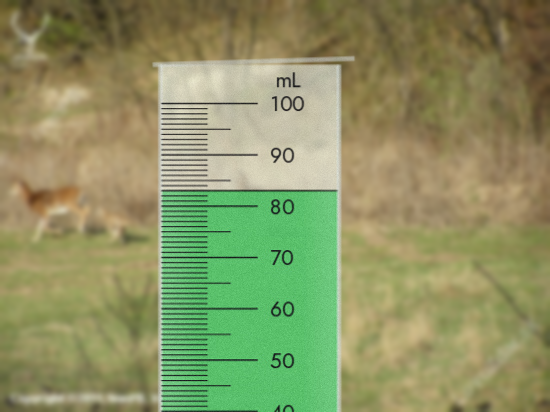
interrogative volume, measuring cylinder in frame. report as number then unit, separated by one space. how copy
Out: 83 mL
